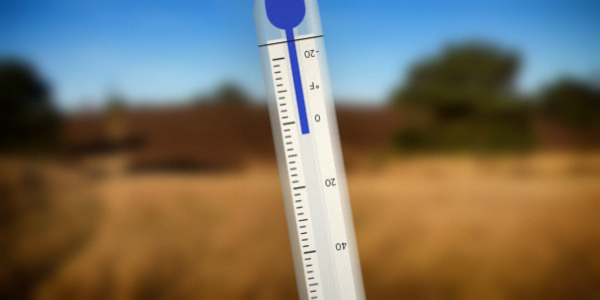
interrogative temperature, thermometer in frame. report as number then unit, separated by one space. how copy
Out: 4 °F
